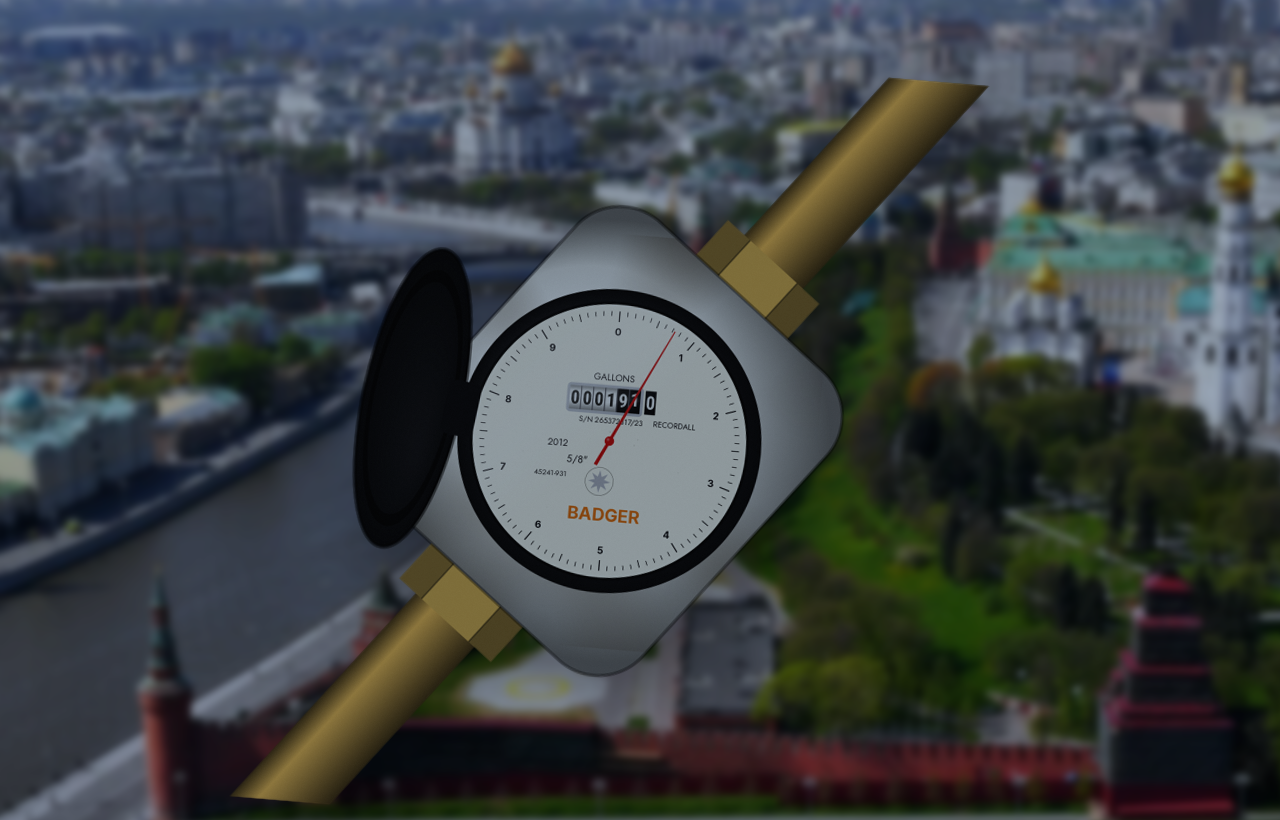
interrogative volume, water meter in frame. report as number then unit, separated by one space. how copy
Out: 1910.7 gal
